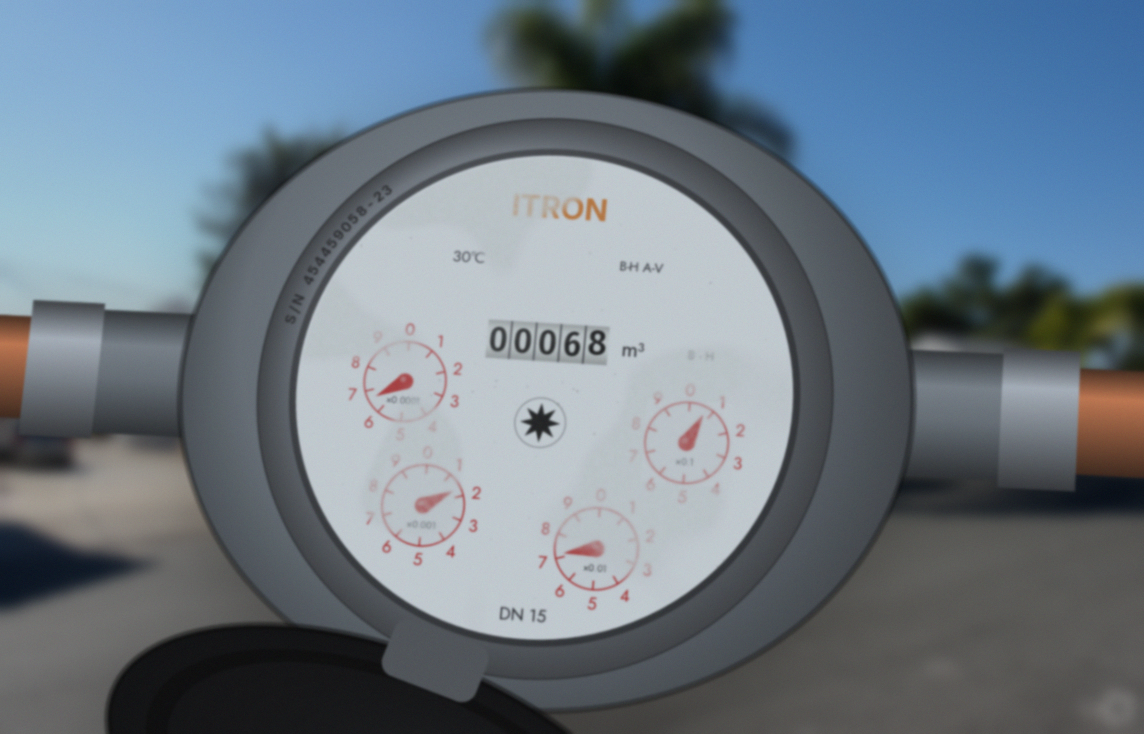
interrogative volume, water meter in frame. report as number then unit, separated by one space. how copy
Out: 68.0716 m³
